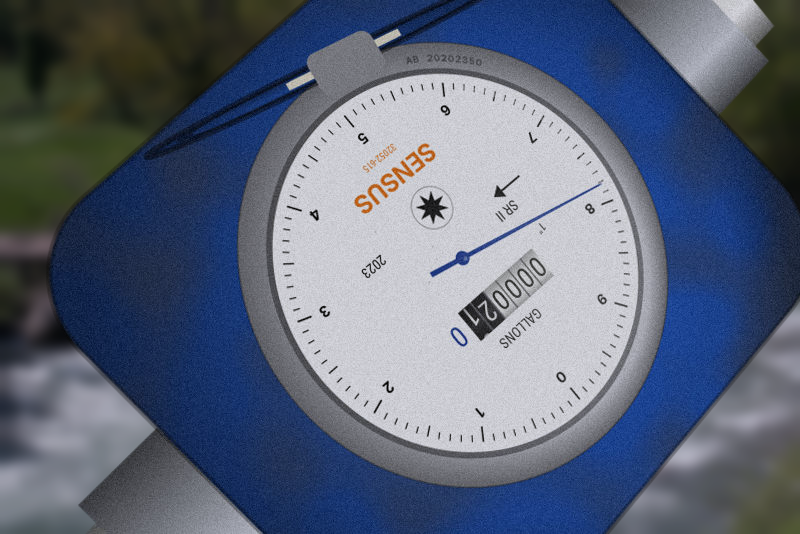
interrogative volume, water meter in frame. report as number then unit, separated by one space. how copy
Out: 207.8 gal
